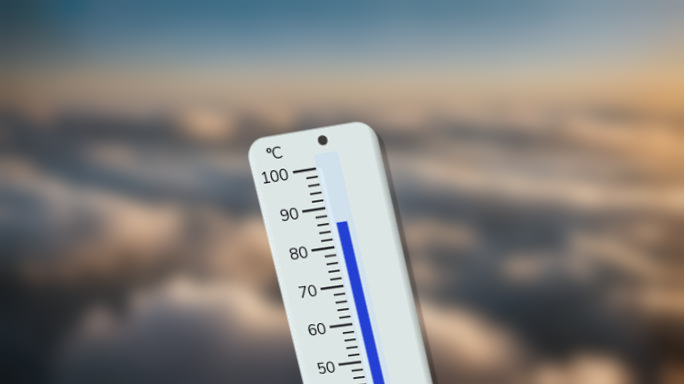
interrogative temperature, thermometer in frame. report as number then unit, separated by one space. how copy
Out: 86 °C
